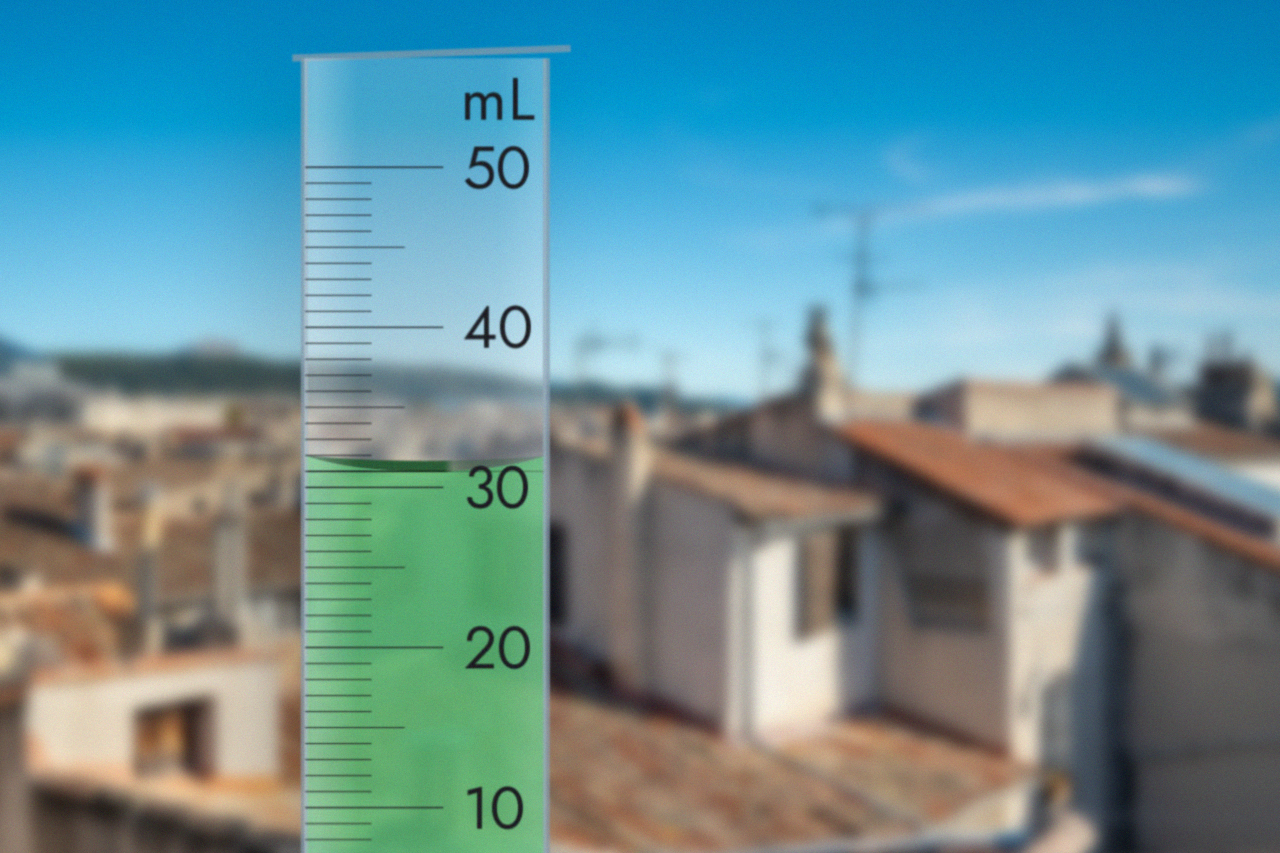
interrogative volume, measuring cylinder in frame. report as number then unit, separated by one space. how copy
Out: 31 mL
